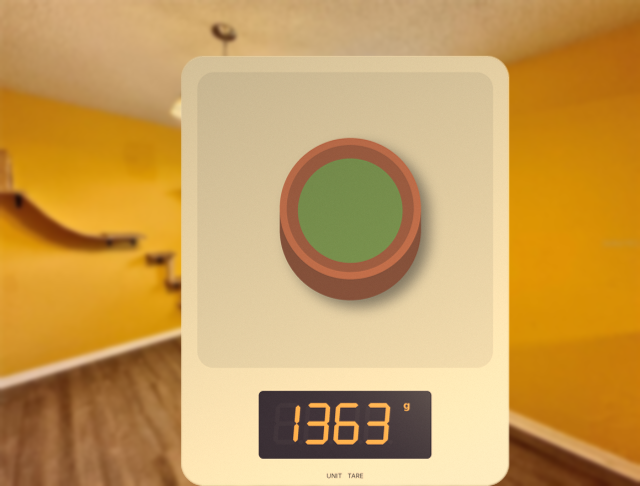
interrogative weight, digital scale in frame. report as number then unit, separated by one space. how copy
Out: 1363 g
